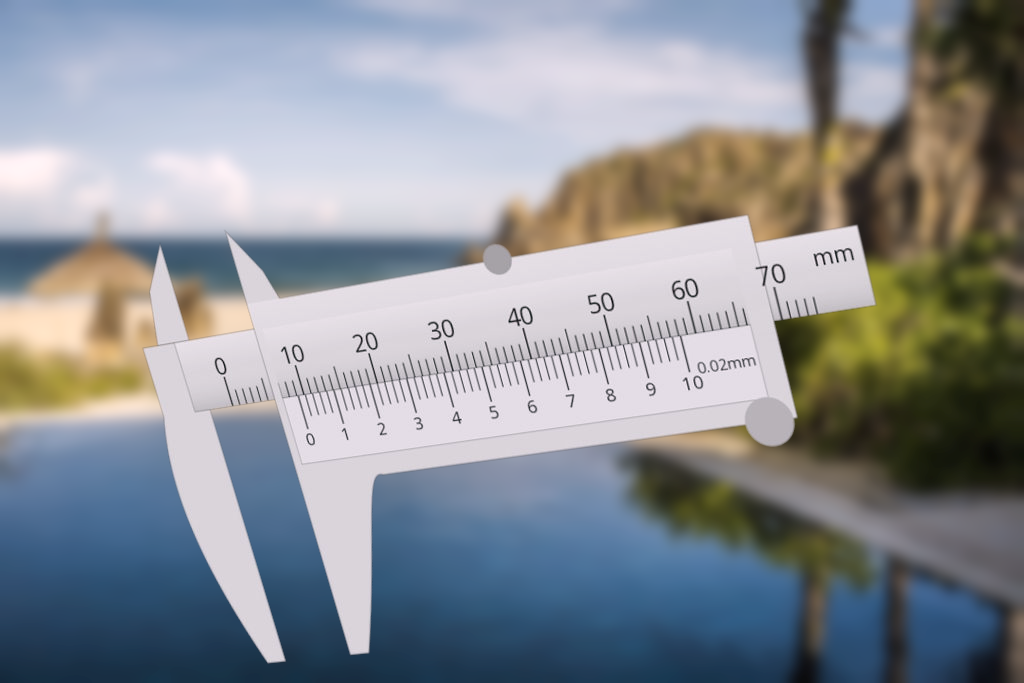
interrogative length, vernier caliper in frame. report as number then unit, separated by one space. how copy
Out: 9.2 mm
